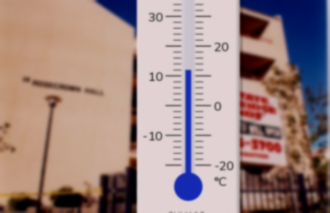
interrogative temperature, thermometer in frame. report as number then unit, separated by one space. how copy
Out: 12 °C
